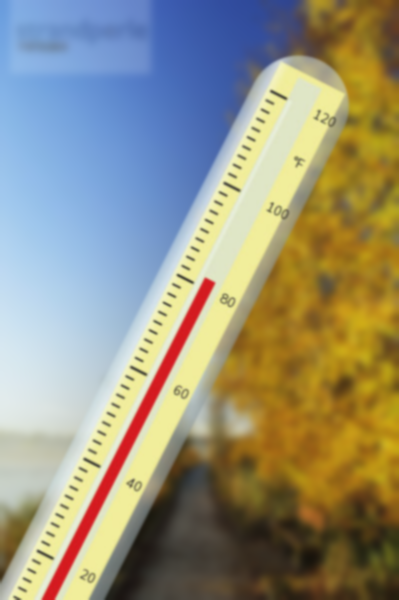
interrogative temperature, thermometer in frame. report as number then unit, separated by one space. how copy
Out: 82 °F
